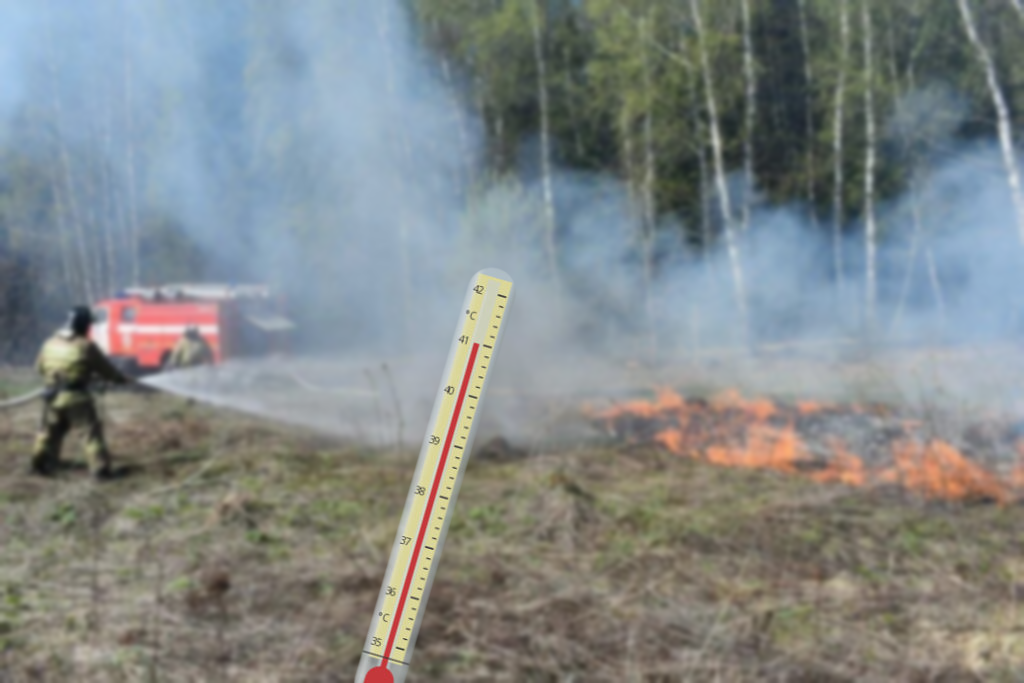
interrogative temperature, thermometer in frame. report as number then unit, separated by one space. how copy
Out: 41 °C
